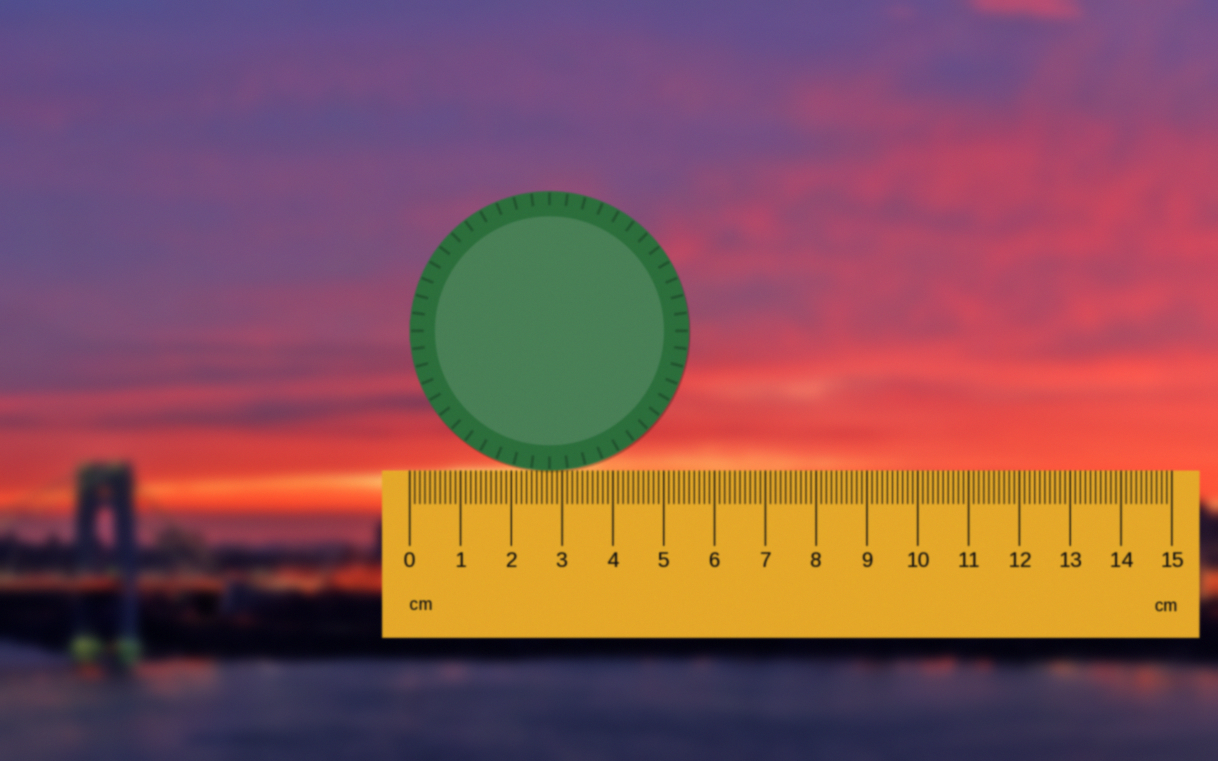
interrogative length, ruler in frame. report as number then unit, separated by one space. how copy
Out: 5.5 cm
